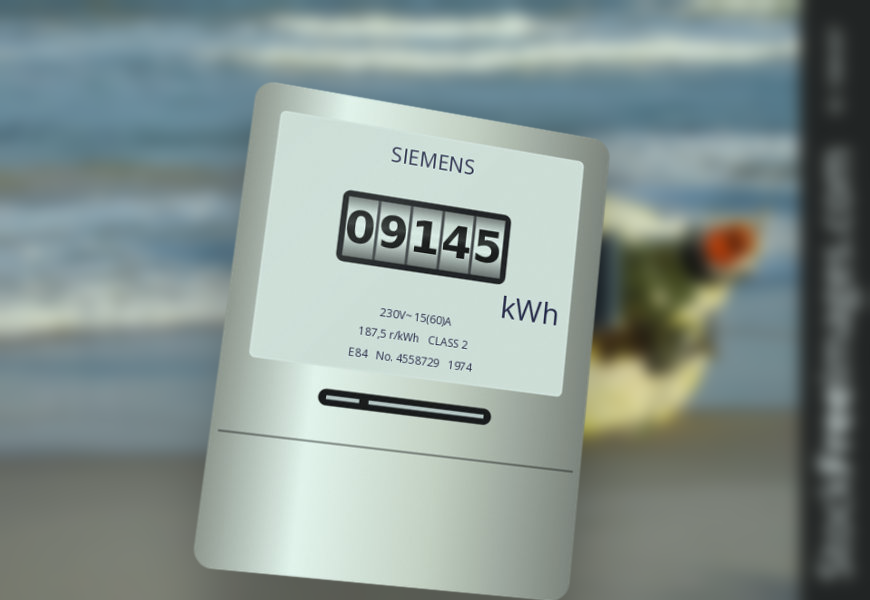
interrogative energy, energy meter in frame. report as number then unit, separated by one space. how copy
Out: 9145 kWh
